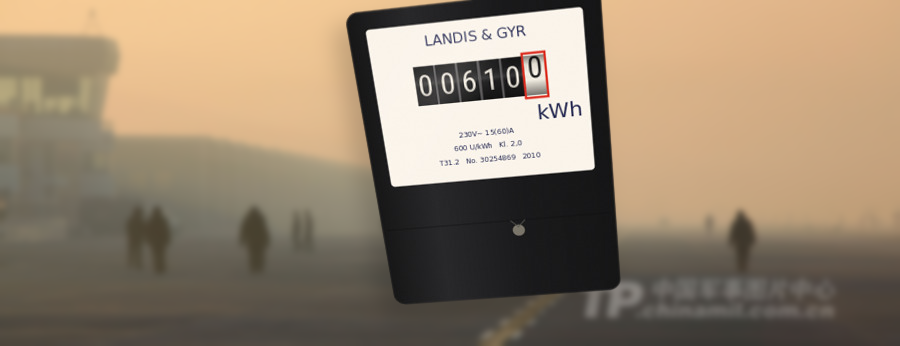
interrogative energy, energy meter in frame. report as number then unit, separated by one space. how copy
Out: 610.0 kWh
